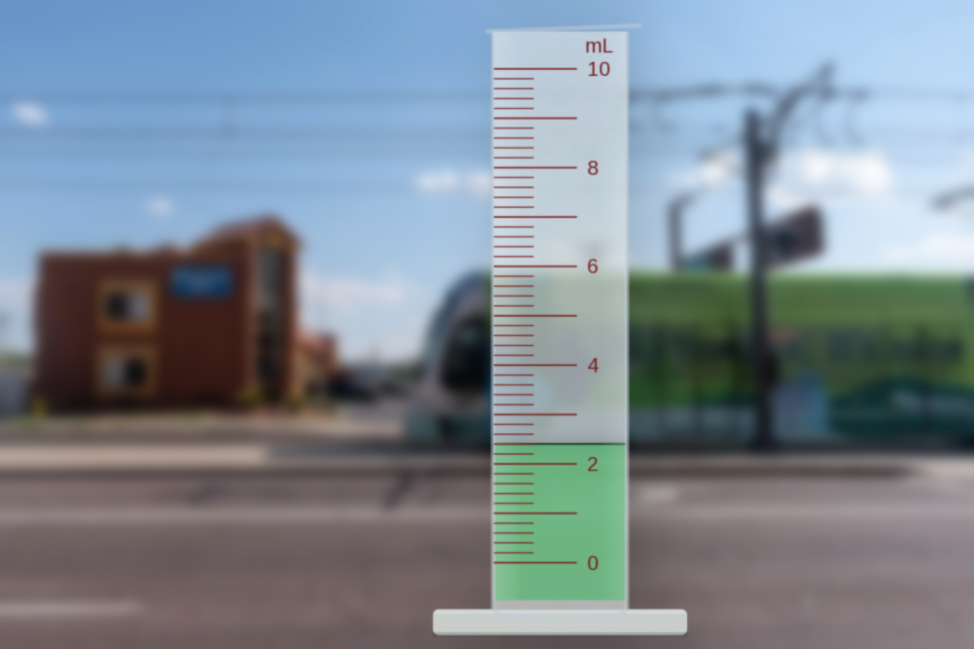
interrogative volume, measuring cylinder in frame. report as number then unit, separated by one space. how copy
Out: 2.4 mL
